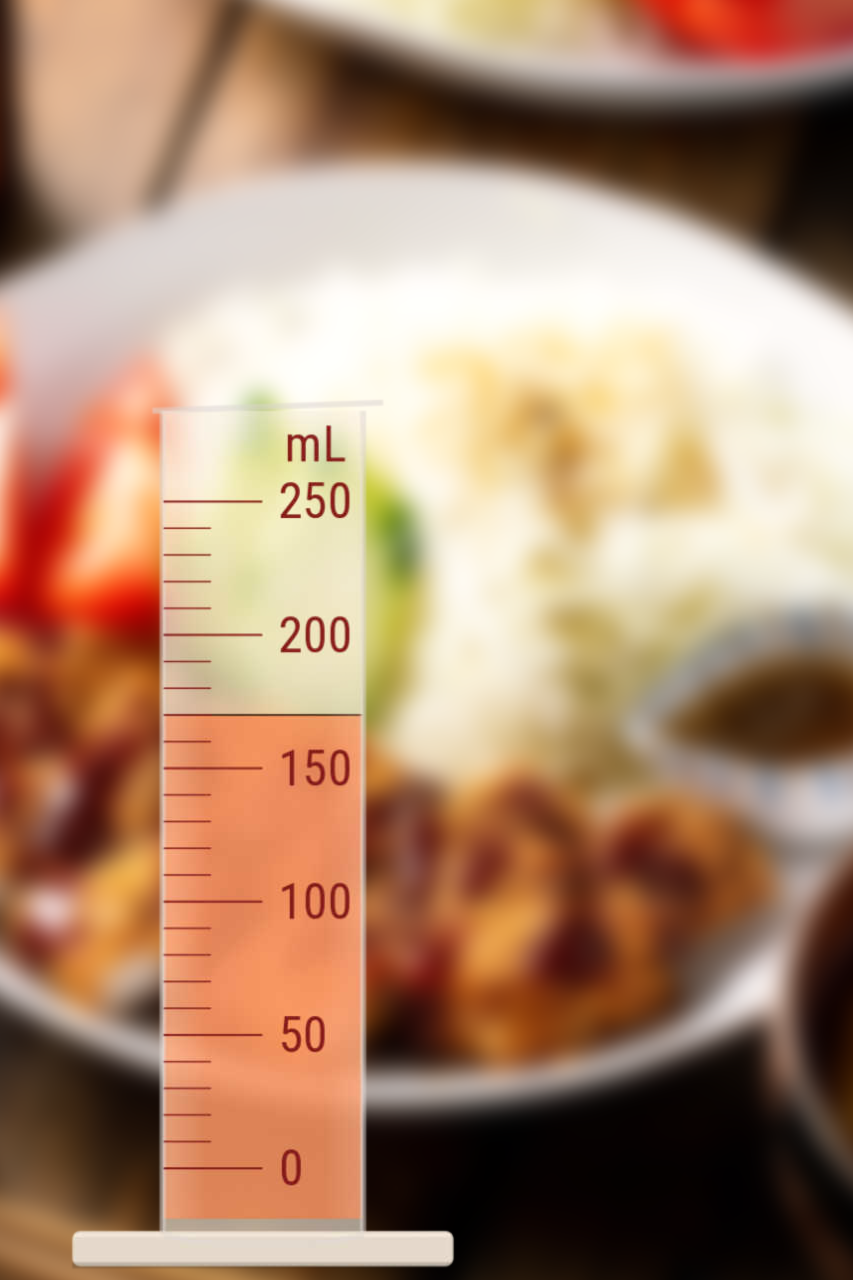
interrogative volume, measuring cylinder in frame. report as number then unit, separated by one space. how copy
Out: 170 mL
